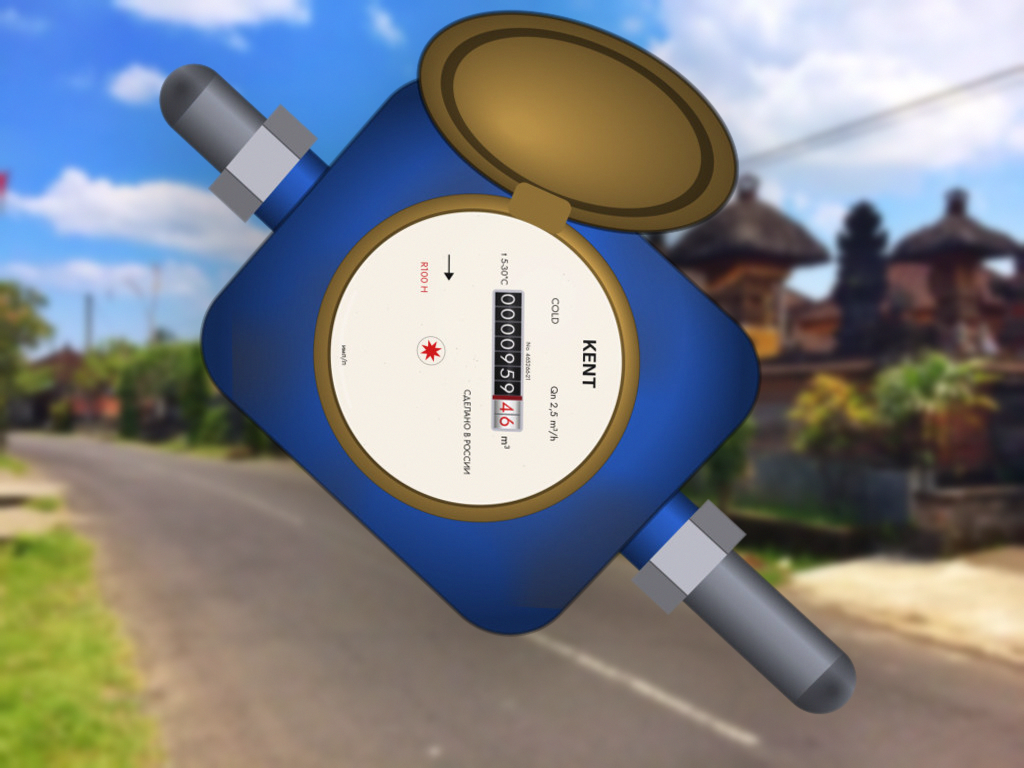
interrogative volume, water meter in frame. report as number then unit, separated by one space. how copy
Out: 959.46 m³
